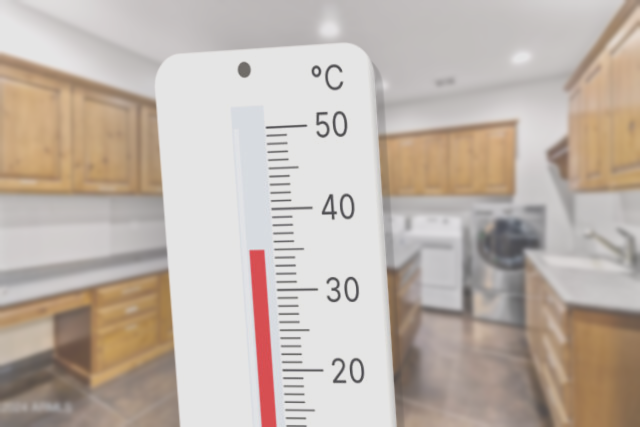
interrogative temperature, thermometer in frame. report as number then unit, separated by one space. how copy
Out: 35 °C
